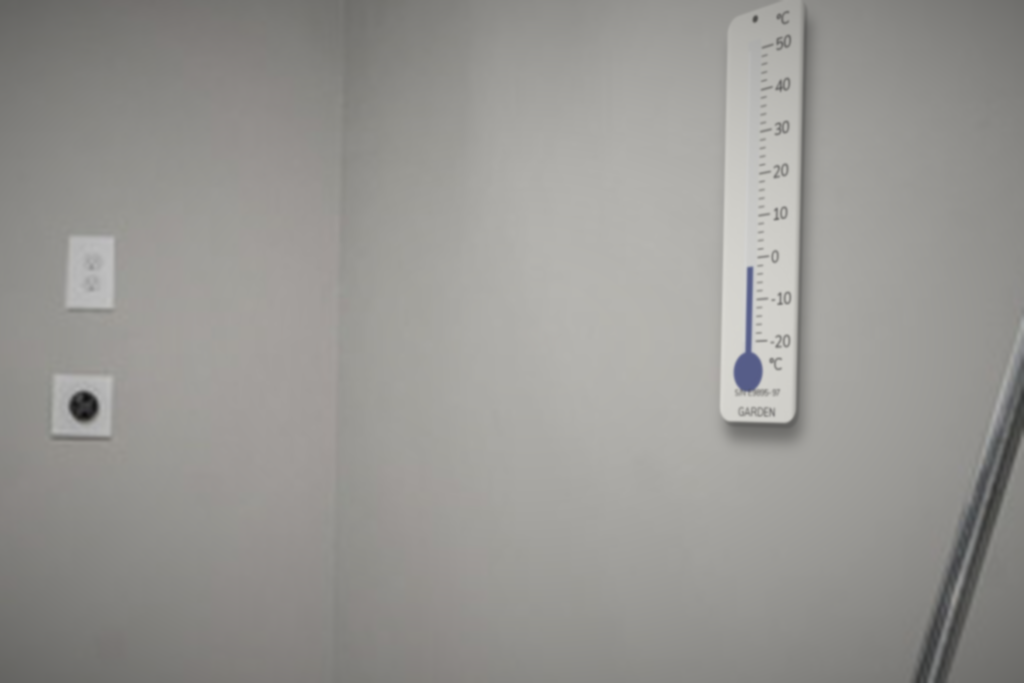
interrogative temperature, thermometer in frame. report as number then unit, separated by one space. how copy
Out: -2 °C
